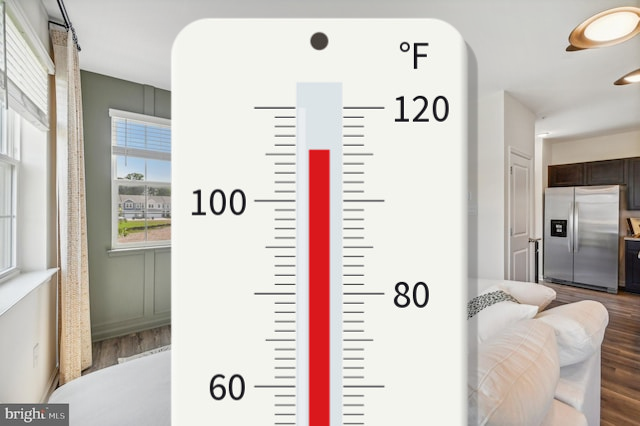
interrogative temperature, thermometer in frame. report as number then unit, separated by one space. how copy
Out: 111 °F
